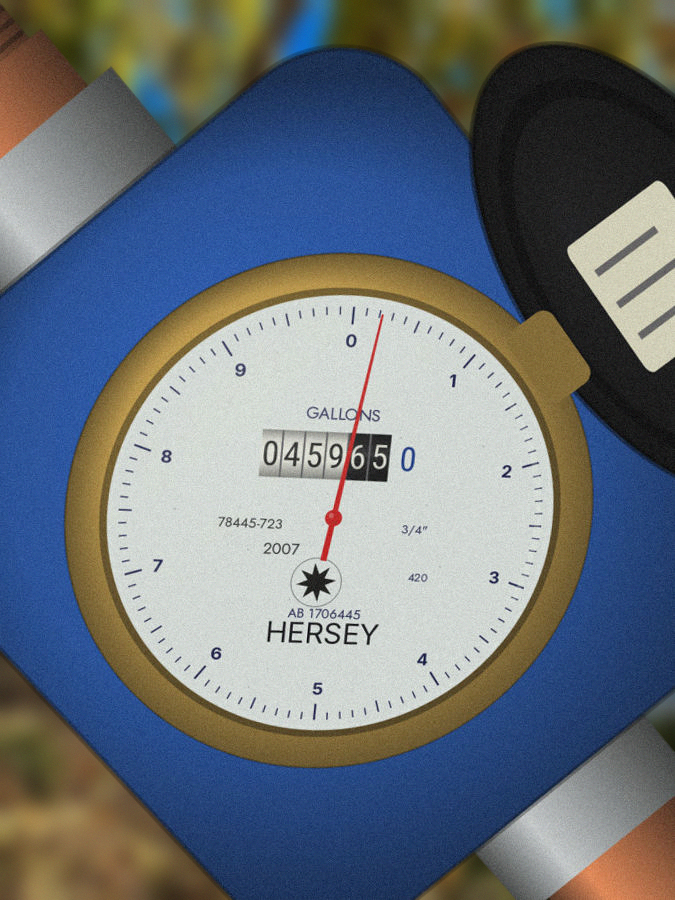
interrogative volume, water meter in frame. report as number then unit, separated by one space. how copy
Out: 459650.2 gal
